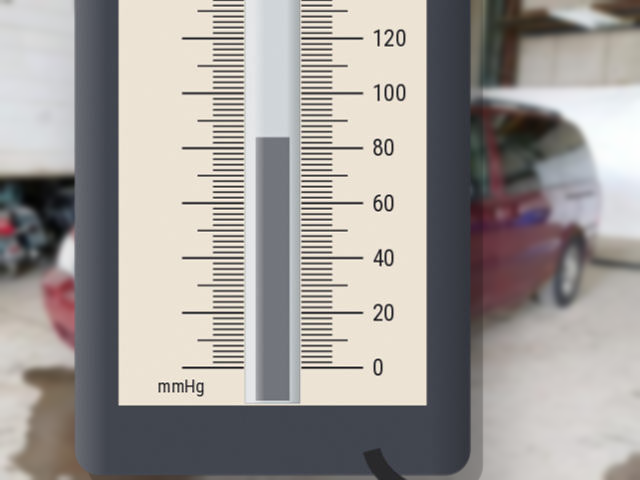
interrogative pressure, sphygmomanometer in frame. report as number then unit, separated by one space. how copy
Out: 84 mmHg
